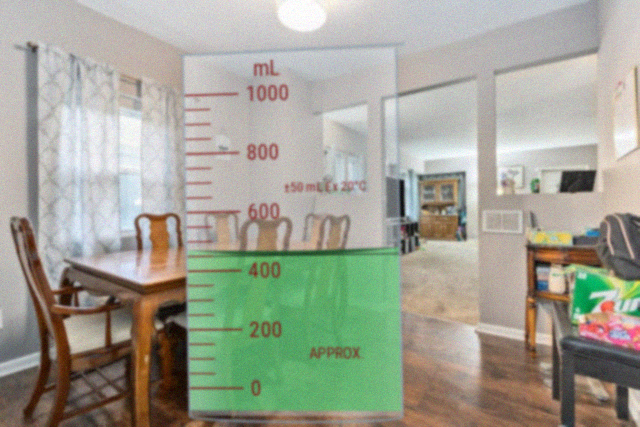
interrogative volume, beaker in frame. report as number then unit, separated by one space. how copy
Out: 450 mL
